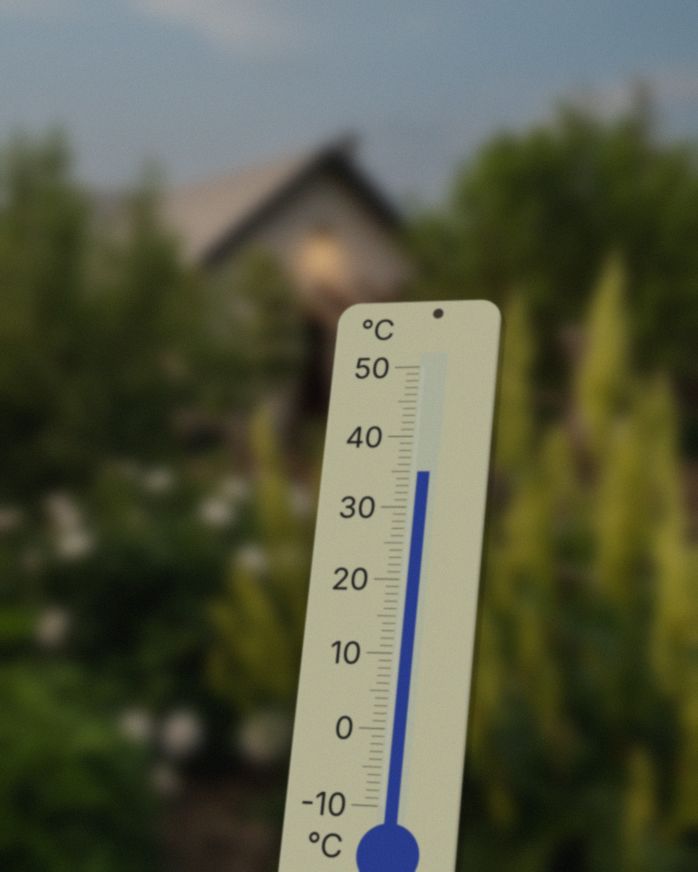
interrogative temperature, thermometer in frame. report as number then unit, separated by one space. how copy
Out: 35 °C
